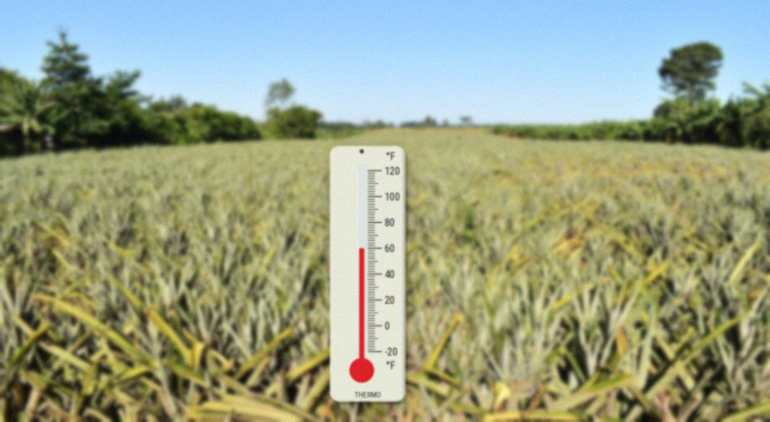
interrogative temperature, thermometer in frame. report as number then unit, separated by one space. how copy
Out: 60 °F
